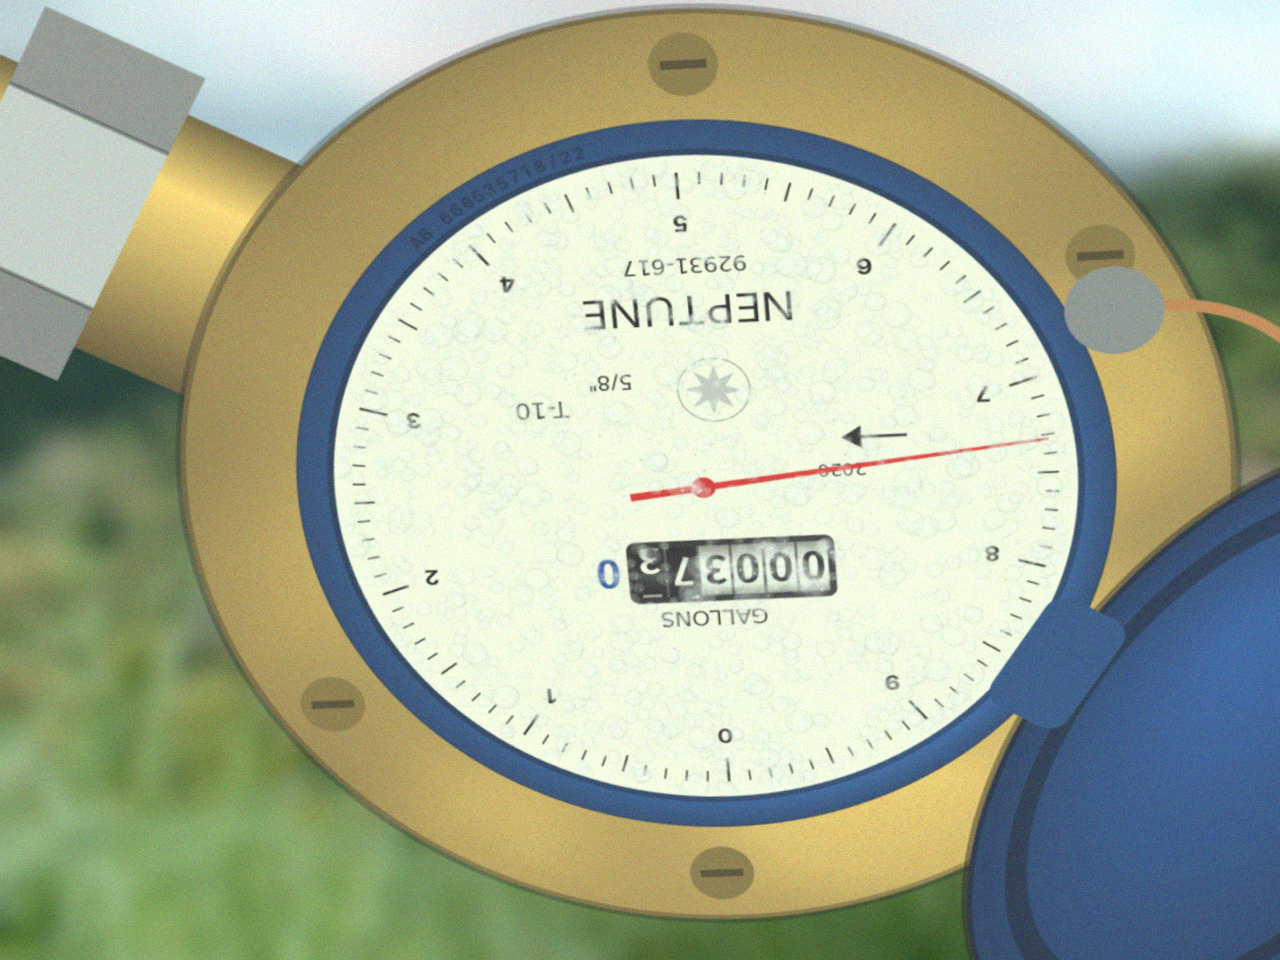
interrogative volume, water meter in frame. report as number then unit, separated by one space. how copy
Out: 3727.3 gal
